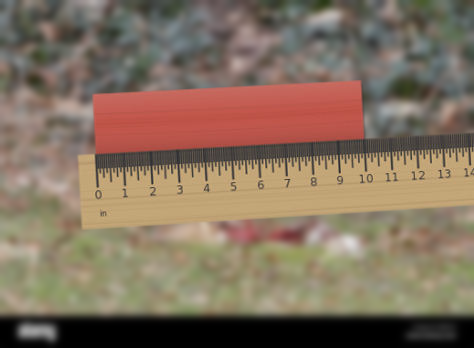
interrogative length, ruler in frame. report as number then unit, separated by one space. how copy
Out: 10 in
